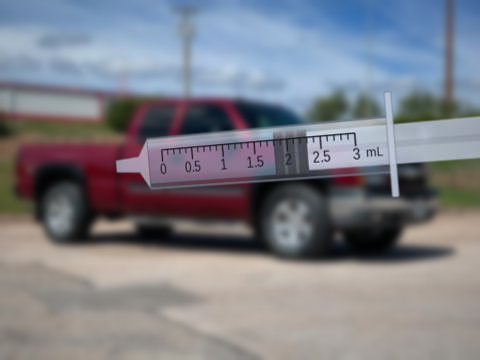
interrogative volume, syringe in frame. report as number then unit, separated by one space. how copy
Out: 1.8 mL
